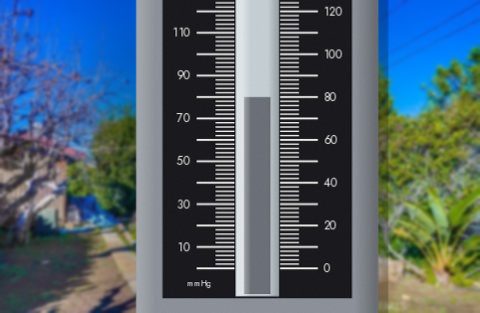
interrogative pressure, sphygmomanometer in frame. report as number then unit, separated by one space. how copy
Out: 80 mmHg
